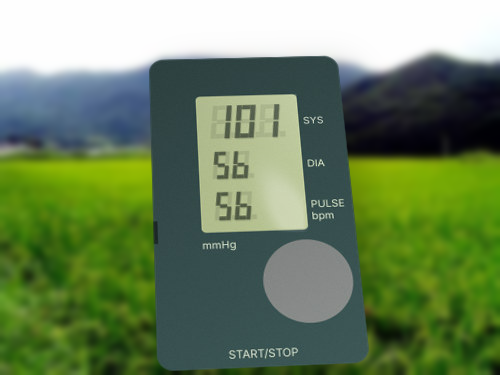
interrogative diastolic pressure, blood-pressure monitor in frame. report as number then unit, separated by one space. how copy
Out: 56 mmHg
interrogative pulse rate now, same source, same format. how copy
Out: 56 bpm
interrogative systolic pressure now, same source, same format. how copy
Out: 101 mmHg
